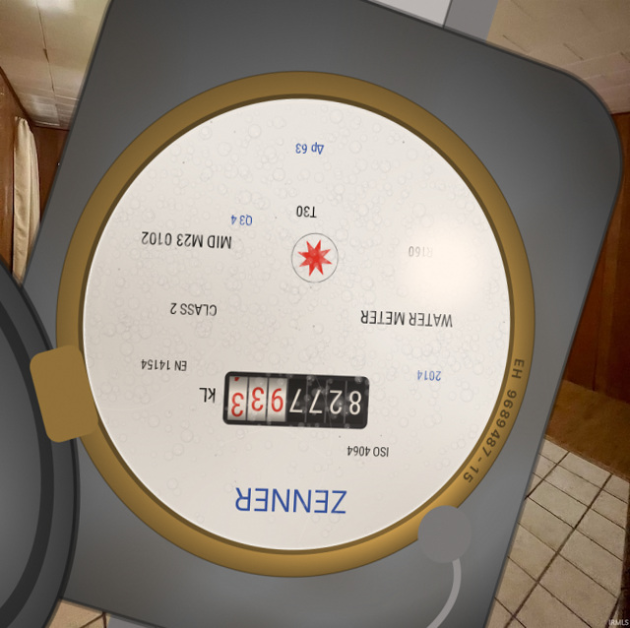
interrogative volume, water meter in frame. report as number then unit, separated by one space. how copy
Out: 8277.933 kL
